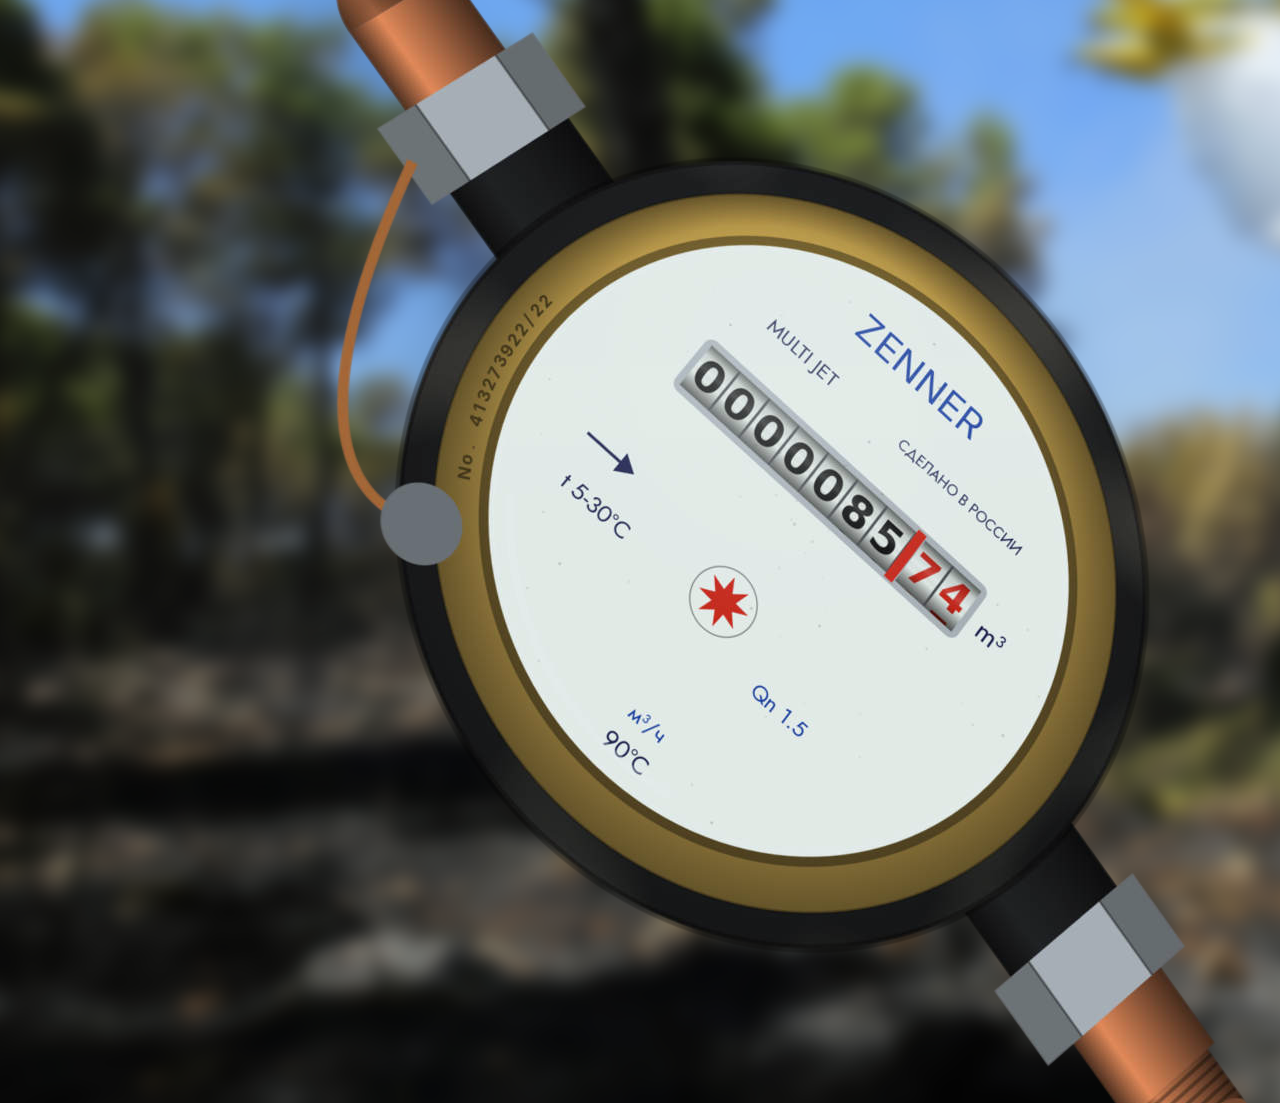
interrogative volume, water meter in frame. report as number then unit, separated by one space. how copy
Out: 85.74 m³
